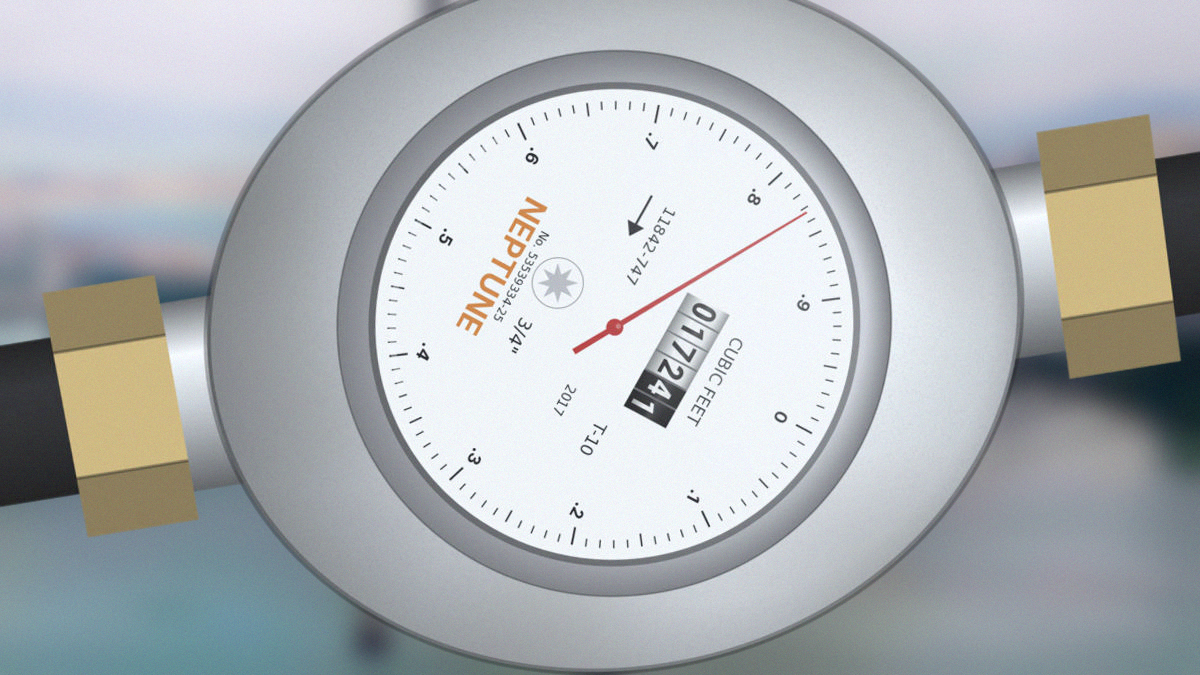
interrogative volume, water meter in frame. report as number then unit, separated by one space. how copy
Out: 17240.83 ft³
